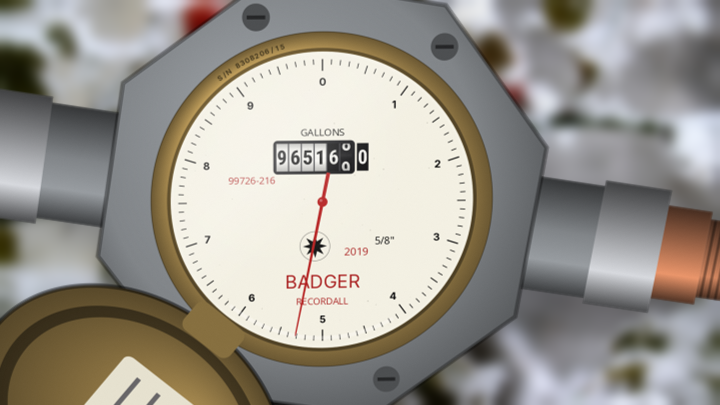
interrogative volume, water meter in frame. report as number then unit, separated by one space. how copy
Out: 9651685.3 gal
